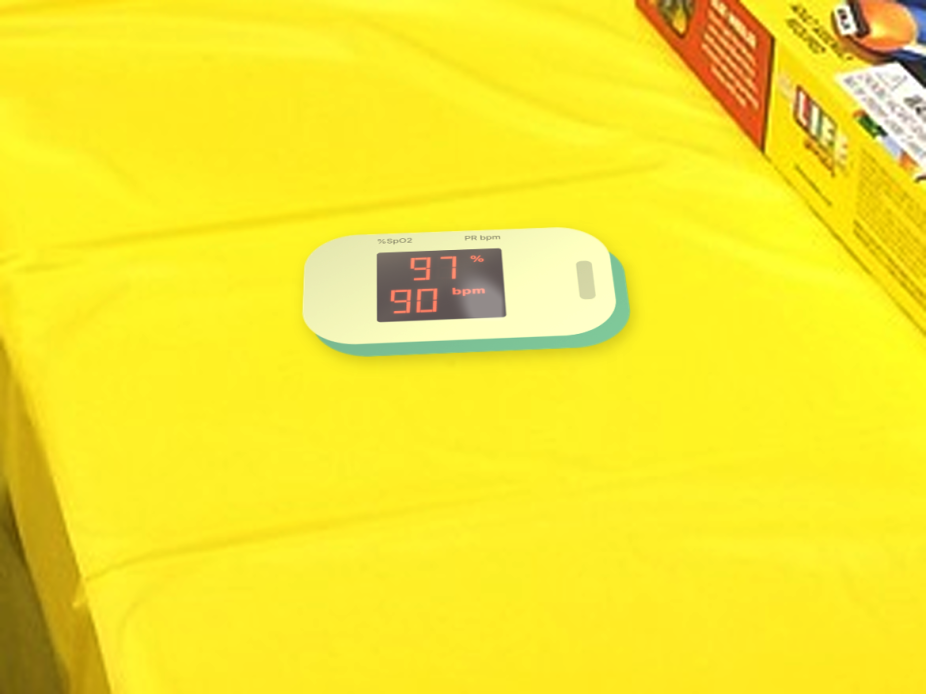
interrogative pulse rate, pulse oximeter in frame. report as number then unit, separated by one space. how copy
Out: 90 bpm
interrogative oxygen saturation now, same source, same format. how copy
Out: 97 %
